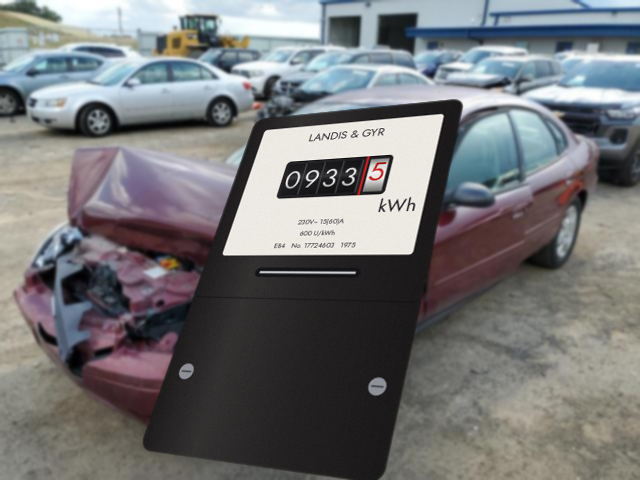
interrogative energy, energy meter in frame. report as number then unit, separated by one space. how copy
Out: 933.5 kWh
